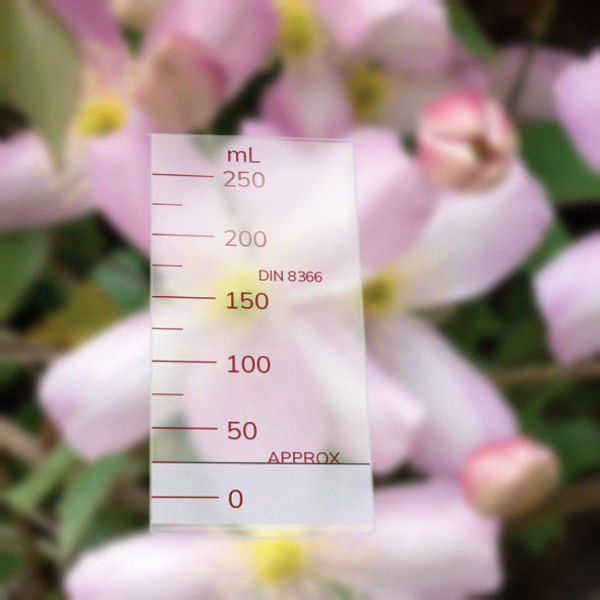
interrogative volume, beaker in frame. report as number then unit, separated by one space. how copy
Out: 25 mL
